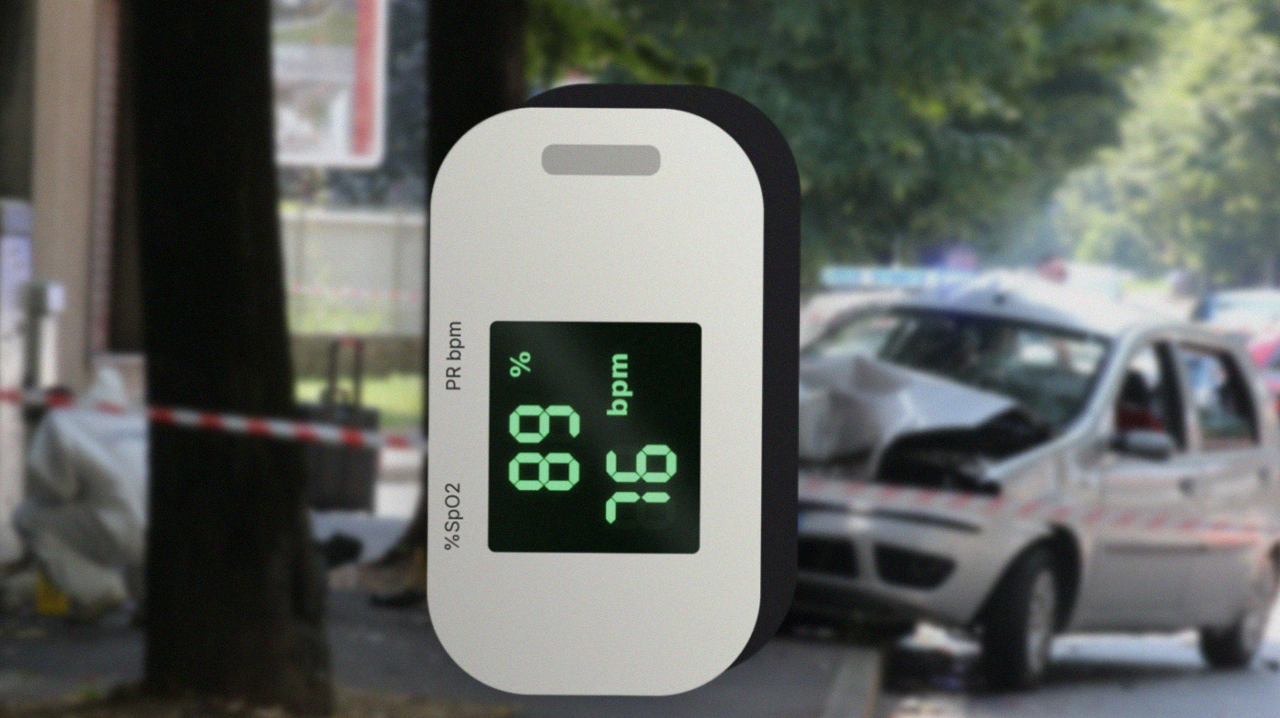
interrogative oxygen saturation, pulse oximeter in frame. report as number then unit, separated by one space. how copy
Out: 89 %
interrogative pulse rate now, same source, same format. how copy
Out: 76 bpm
